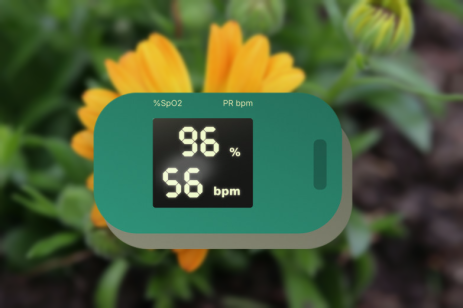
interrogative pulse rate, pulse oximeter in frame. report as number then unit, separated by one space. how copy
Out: 56 bpm
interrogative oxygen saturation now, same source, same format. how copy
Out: 96 %
